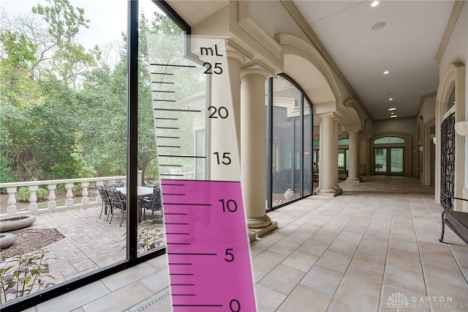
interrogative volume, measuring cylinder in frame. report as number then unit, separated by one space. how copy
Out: 12.5 mL
